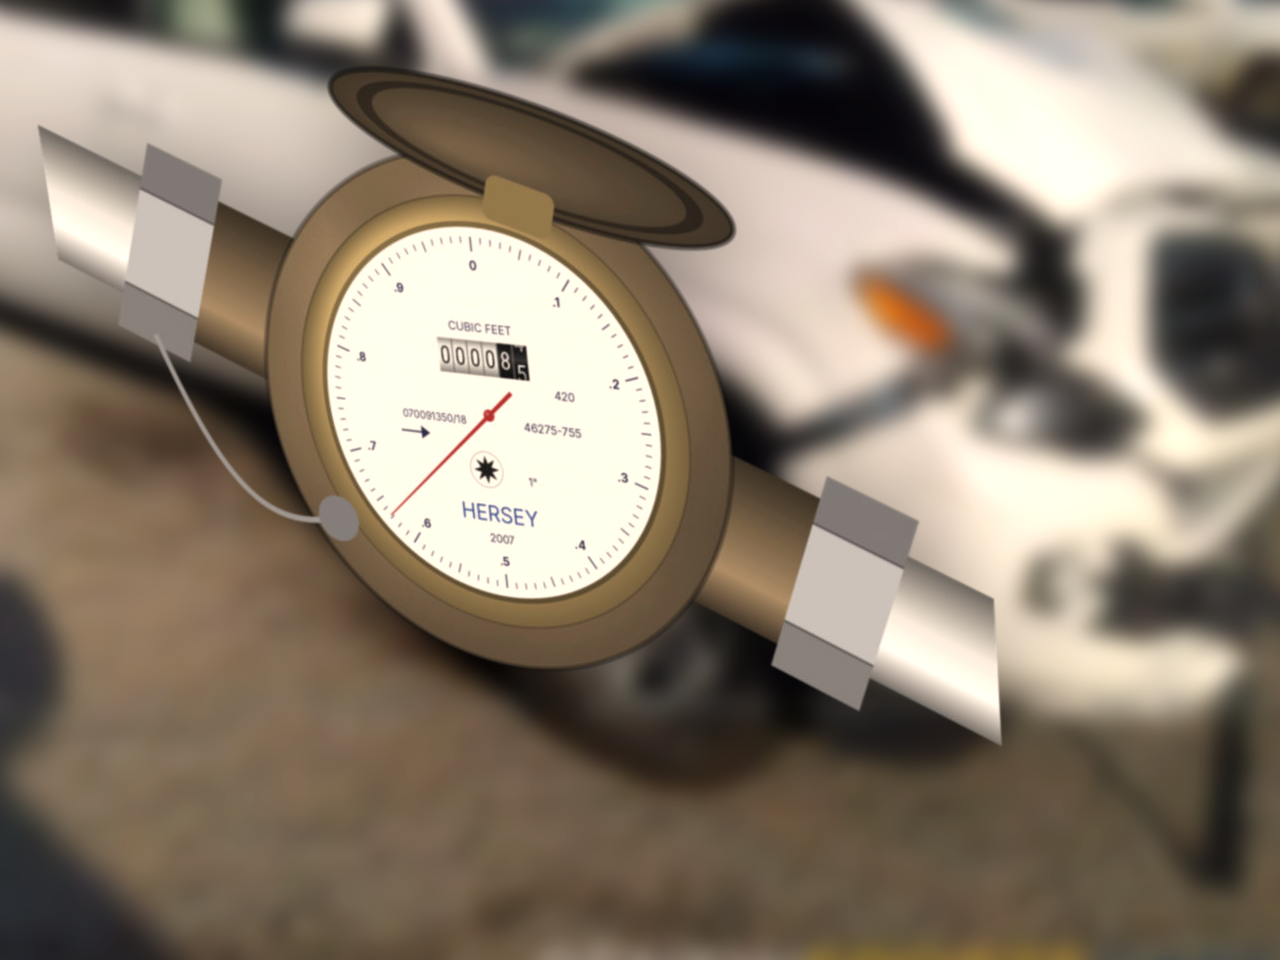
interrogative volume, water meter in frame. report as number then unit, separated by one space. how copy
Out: 84.63 ft³
